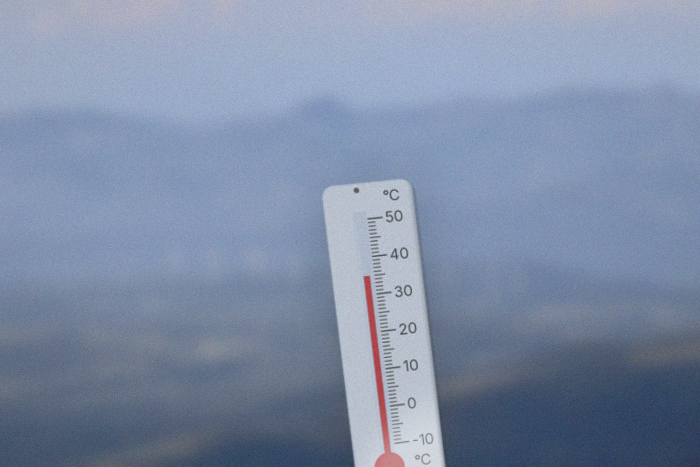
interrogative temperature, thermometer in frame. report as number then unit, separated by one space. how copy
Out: 35 °C
